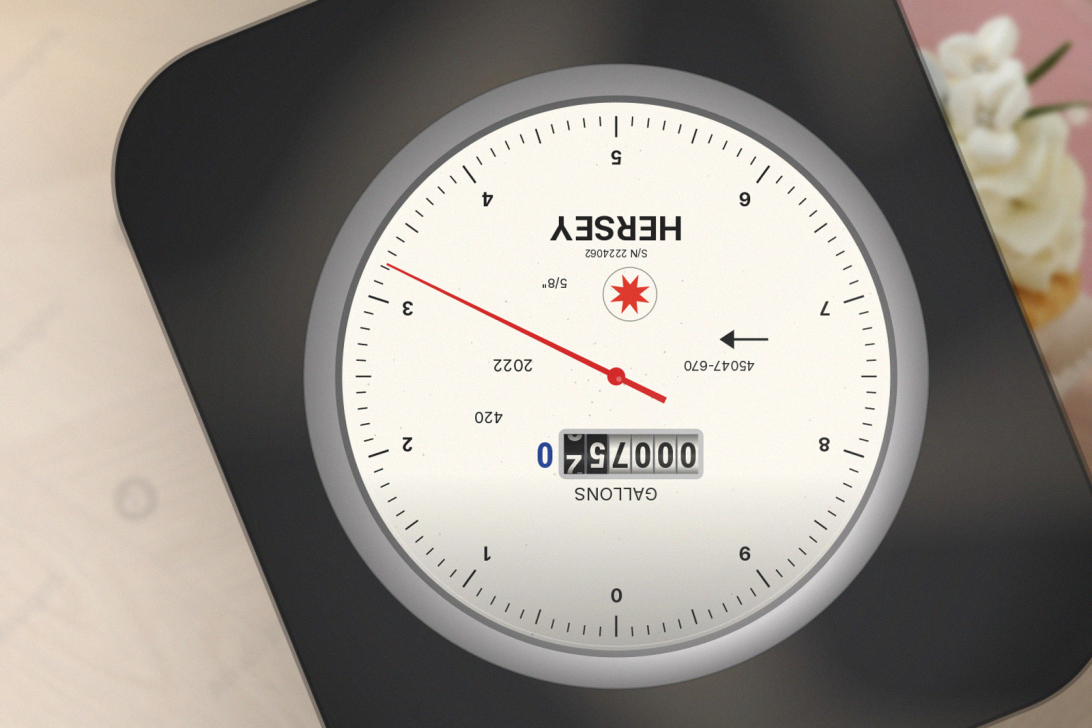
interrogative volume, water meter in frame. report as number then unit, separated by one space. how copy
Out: 7523.2 gal
